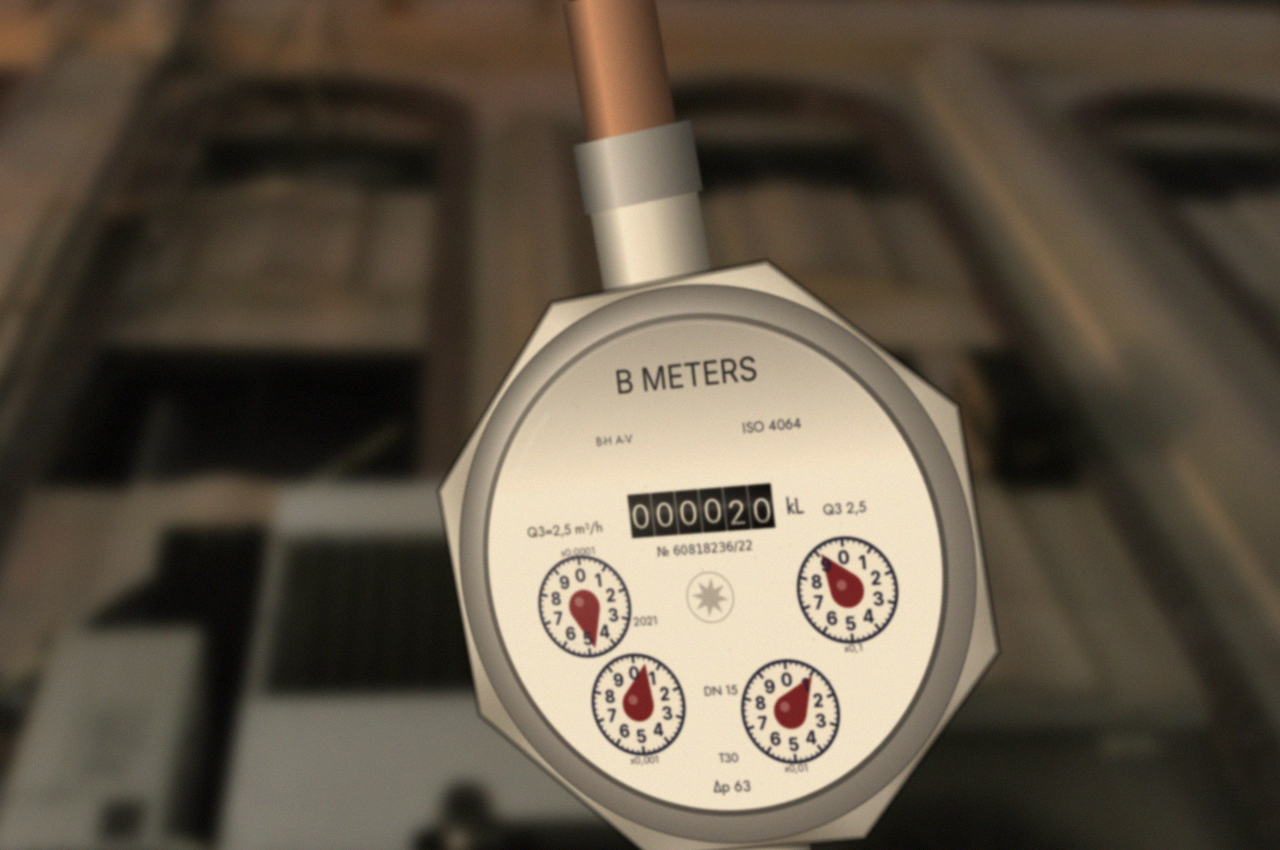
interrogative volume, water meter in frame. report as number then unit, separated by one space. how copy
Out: 19.9104 kL
